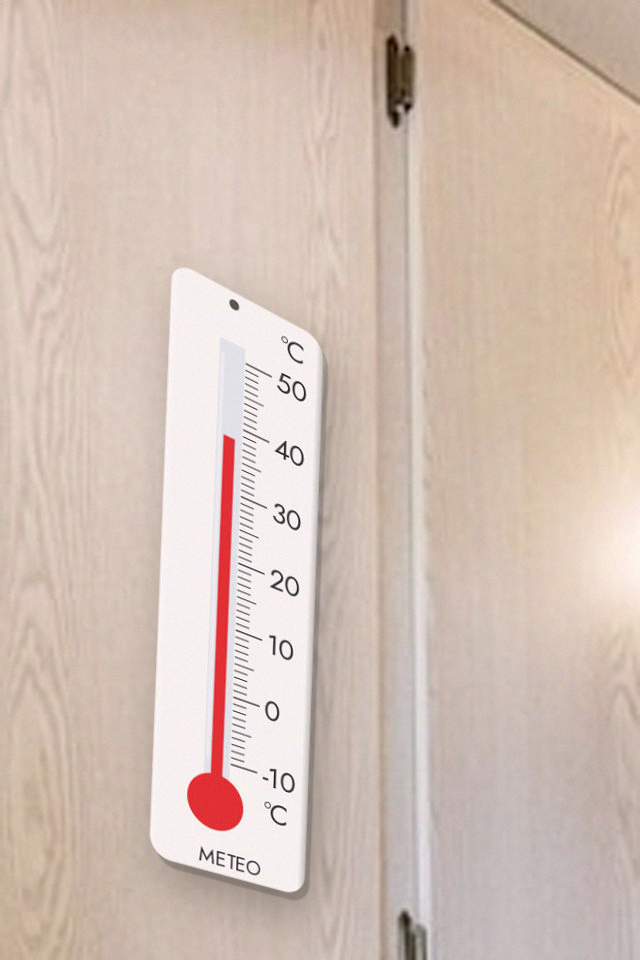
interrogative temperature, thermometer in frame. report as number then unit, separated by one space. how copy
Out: 38 °C
